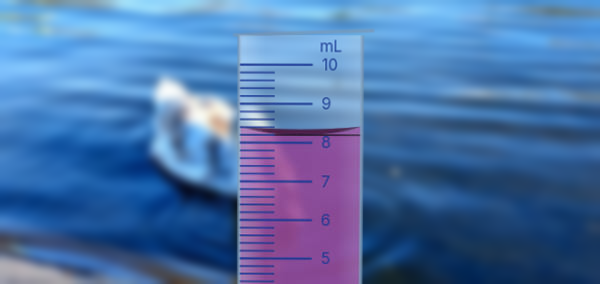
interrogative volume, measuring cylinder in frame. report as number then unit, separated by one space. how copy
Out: 8.2 mL
